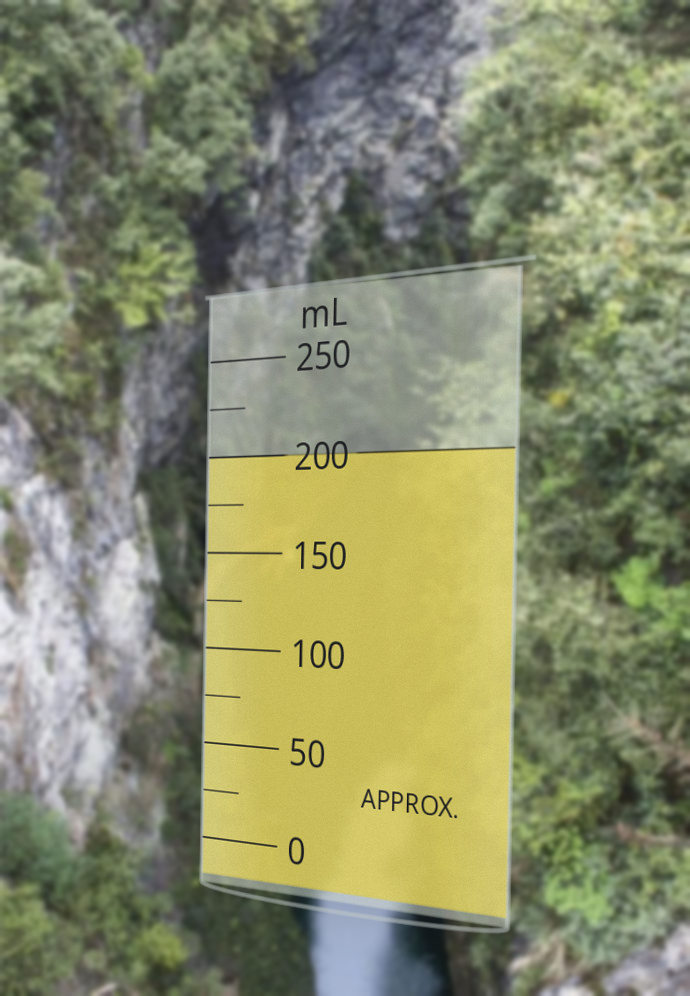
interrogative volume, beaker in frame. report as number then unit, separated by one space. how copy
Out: 200 mL
